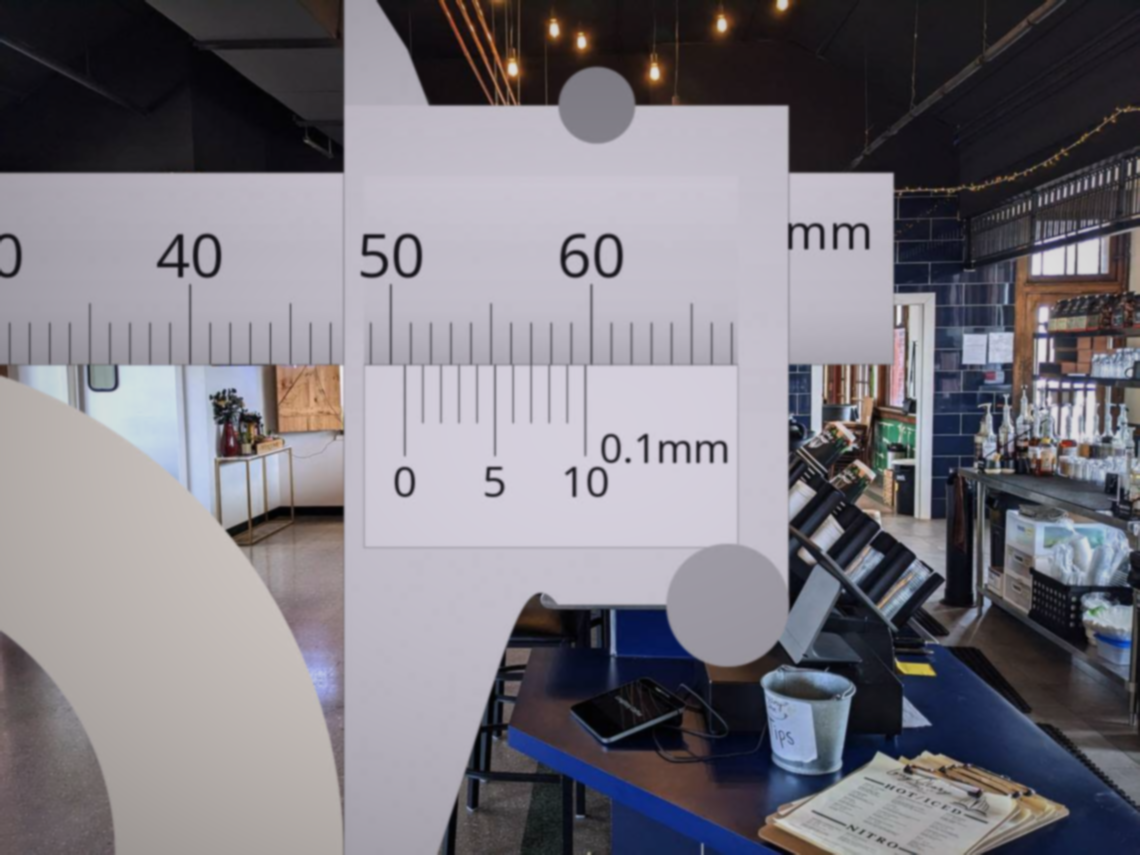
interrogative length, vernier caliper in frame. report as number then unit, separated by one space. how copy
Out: 50.7 mm
